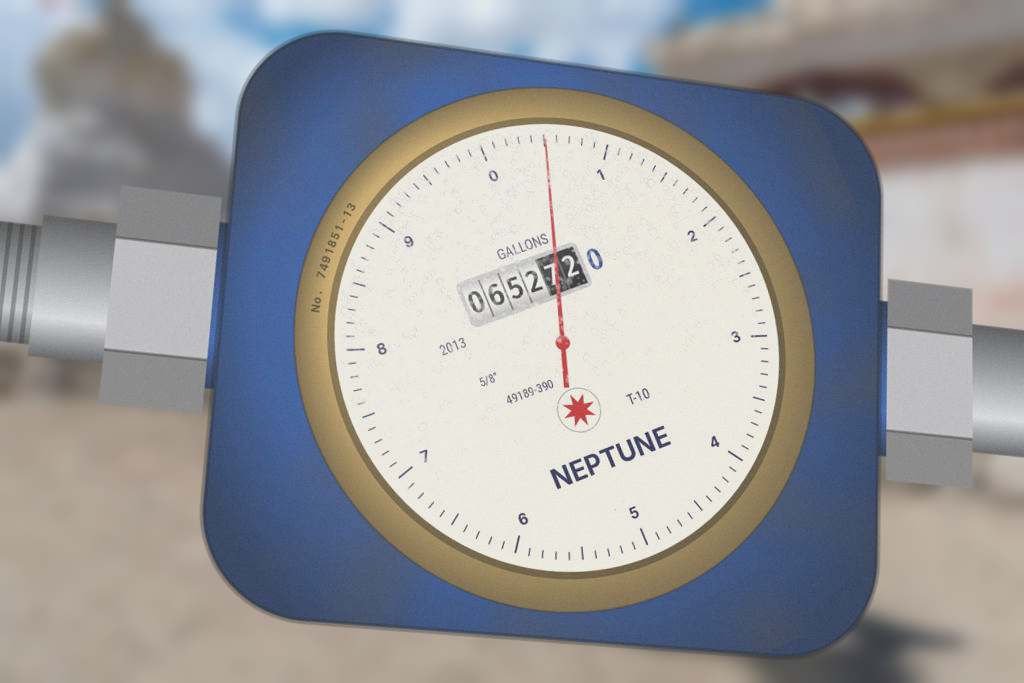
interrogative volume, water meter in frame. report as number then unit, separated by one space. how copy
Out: 652720.5 gal
